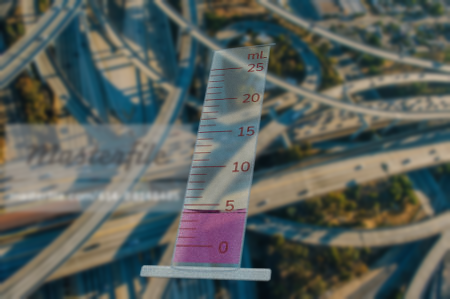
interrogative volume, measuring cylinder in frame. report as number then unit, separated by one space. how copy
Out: 4 mL
